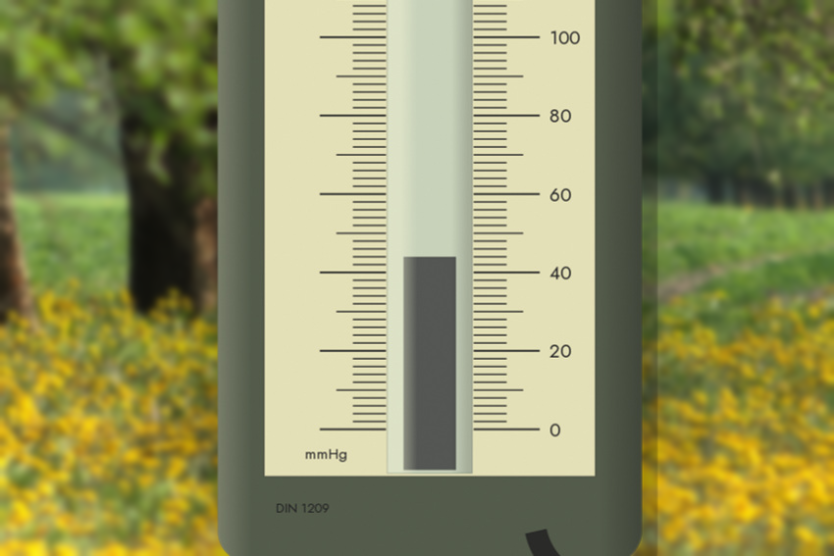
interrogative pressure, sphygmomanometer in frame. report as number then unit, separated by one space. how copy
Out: 44 mmHg
